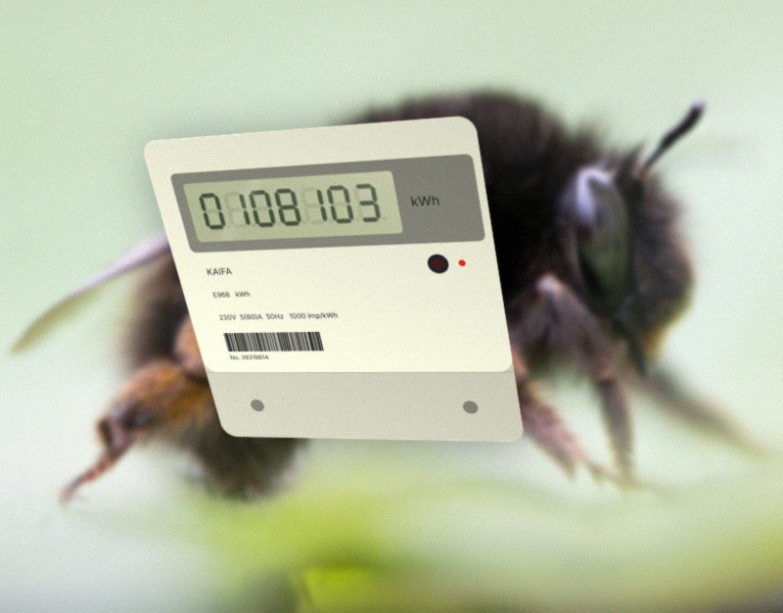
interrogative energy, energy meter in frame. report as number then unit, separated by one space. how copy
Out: 108103 kWh
